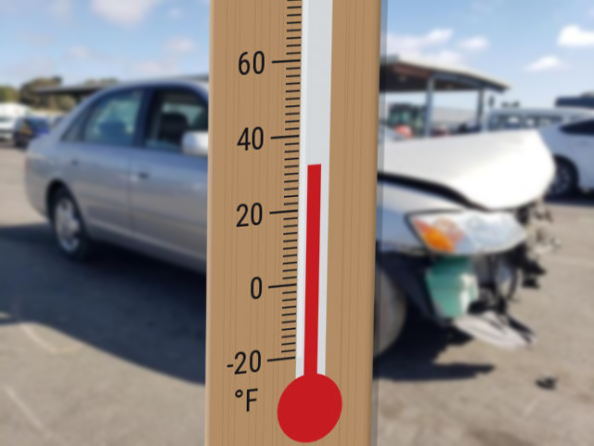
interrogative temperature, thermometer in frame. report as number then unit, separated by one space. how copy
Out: 32 °F
